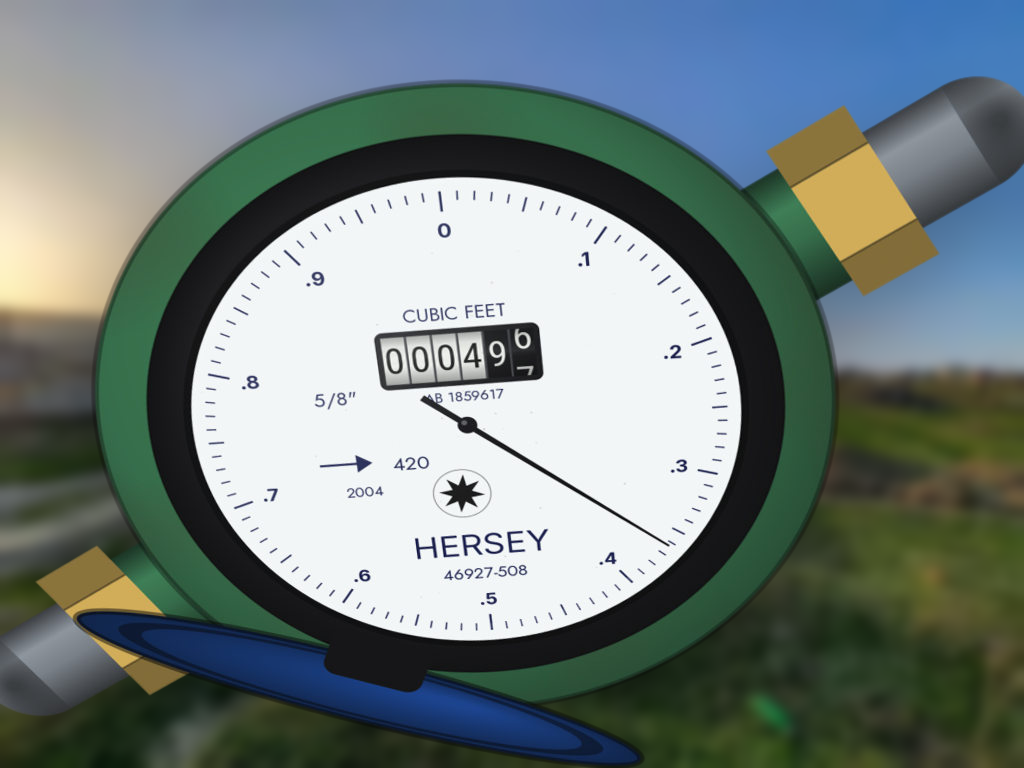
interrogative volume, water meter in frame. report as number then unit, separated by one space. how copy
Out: 496.36 ft³
